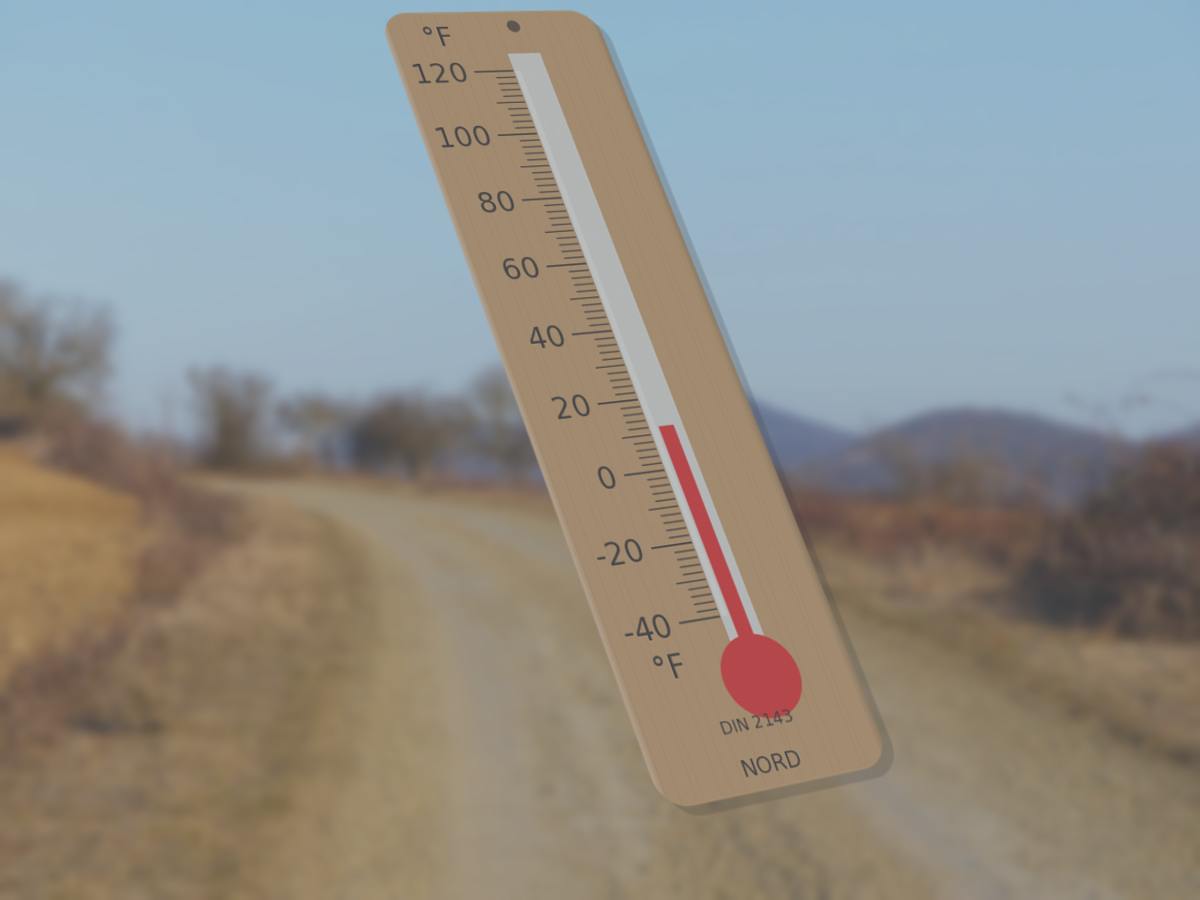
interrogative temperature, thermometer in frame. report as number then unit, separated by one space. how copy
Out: 12 °F
